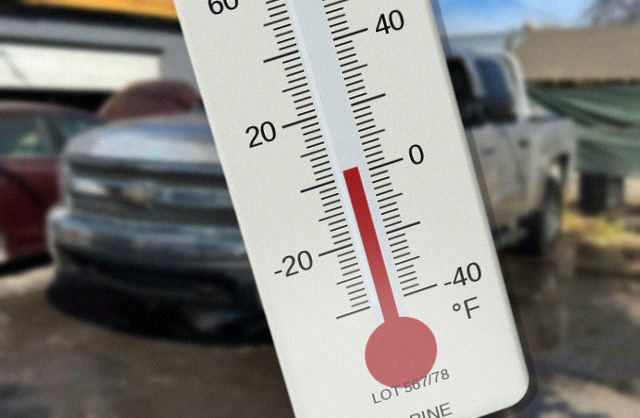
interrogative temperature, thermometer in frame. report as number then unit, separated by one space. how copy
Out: 2 °F
